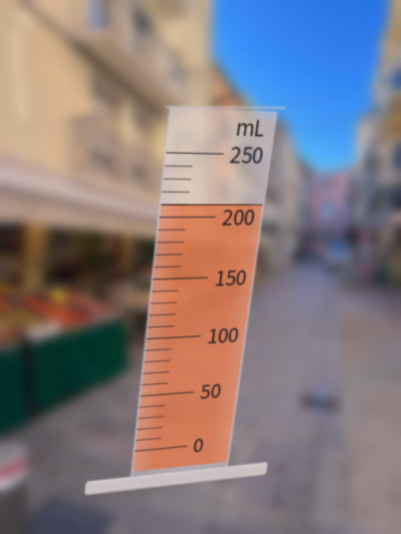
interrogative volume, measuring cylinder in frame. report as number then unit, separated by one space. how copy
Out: 210 mL
